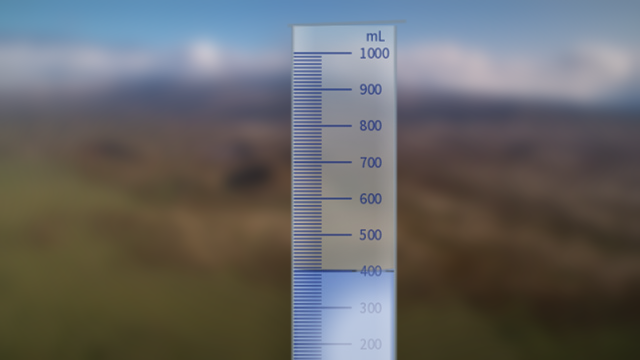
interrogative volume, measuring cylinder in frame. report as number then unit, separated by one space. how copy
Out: 400 mL
